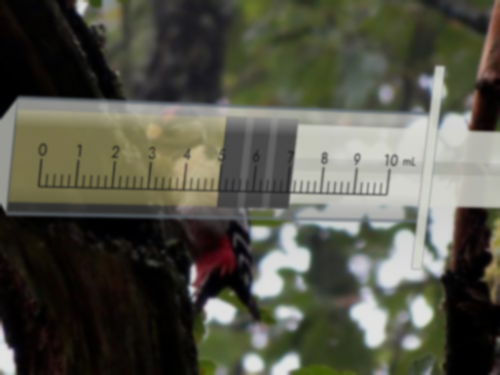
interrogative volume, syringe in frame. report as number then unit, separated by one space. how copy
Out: 5 mL
